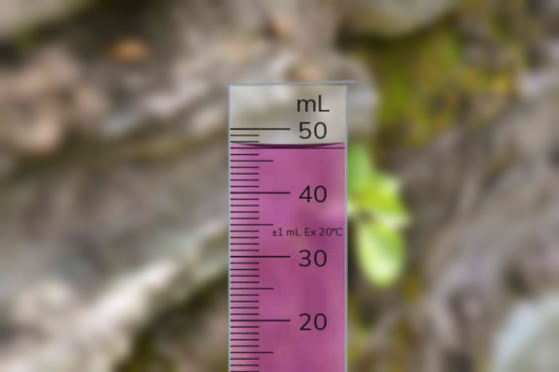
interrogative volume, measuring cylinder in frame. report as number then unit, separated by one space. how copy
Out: 47 mL
